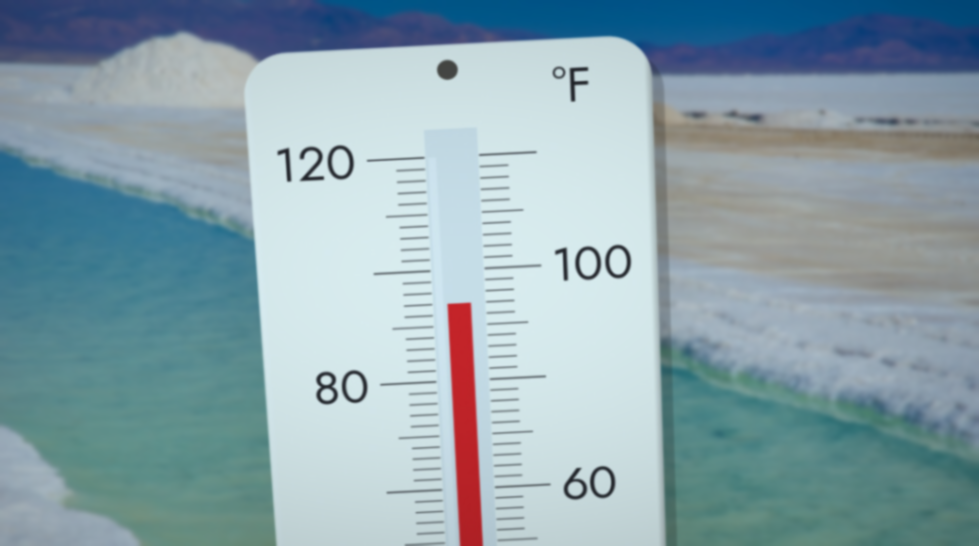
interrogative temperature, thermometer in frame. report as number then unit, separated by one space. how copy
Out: 94 °F
